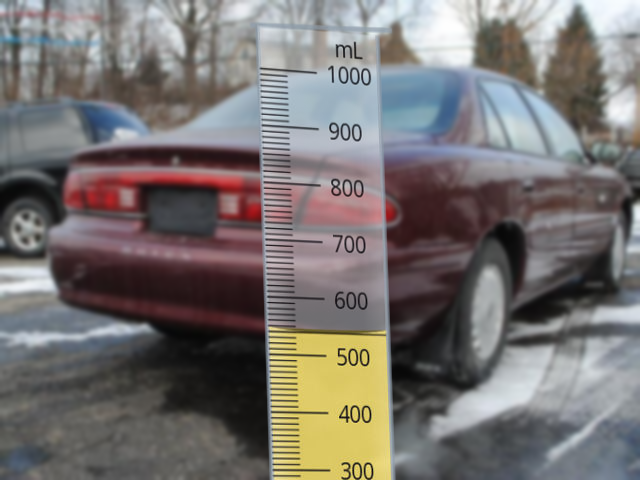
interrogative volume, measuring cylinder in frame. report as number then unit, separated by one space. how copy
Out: 540 mL
